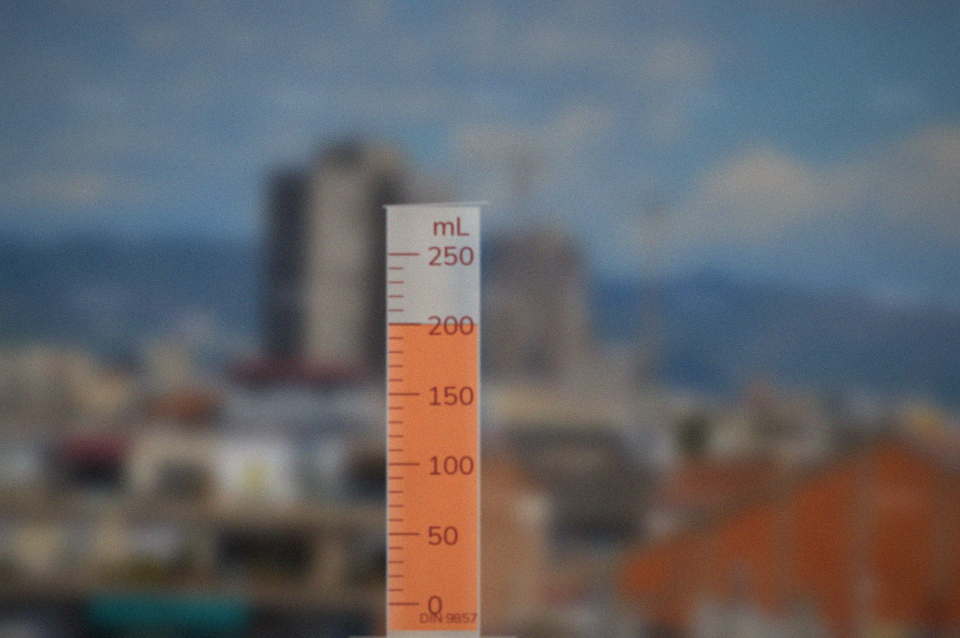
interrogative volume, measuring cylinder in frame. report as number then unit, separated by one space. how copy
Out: 200 mL
